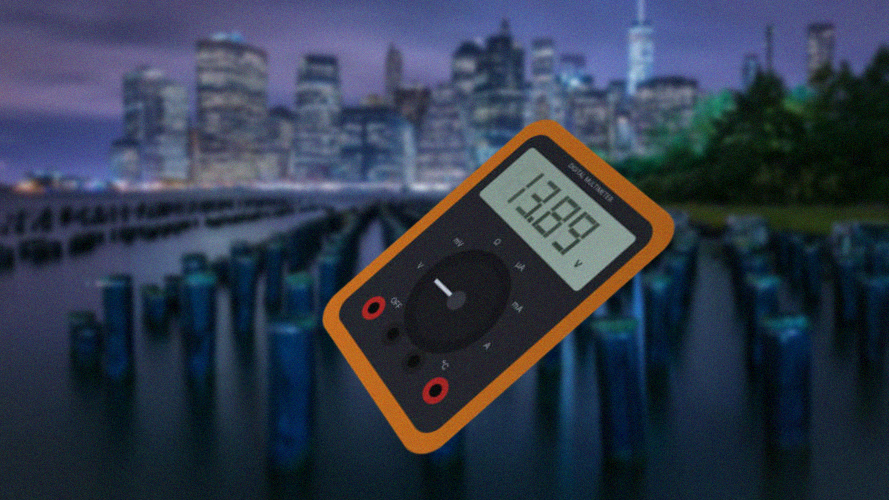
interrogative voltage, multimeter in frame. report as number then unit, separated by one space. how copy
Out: 13.89 V
